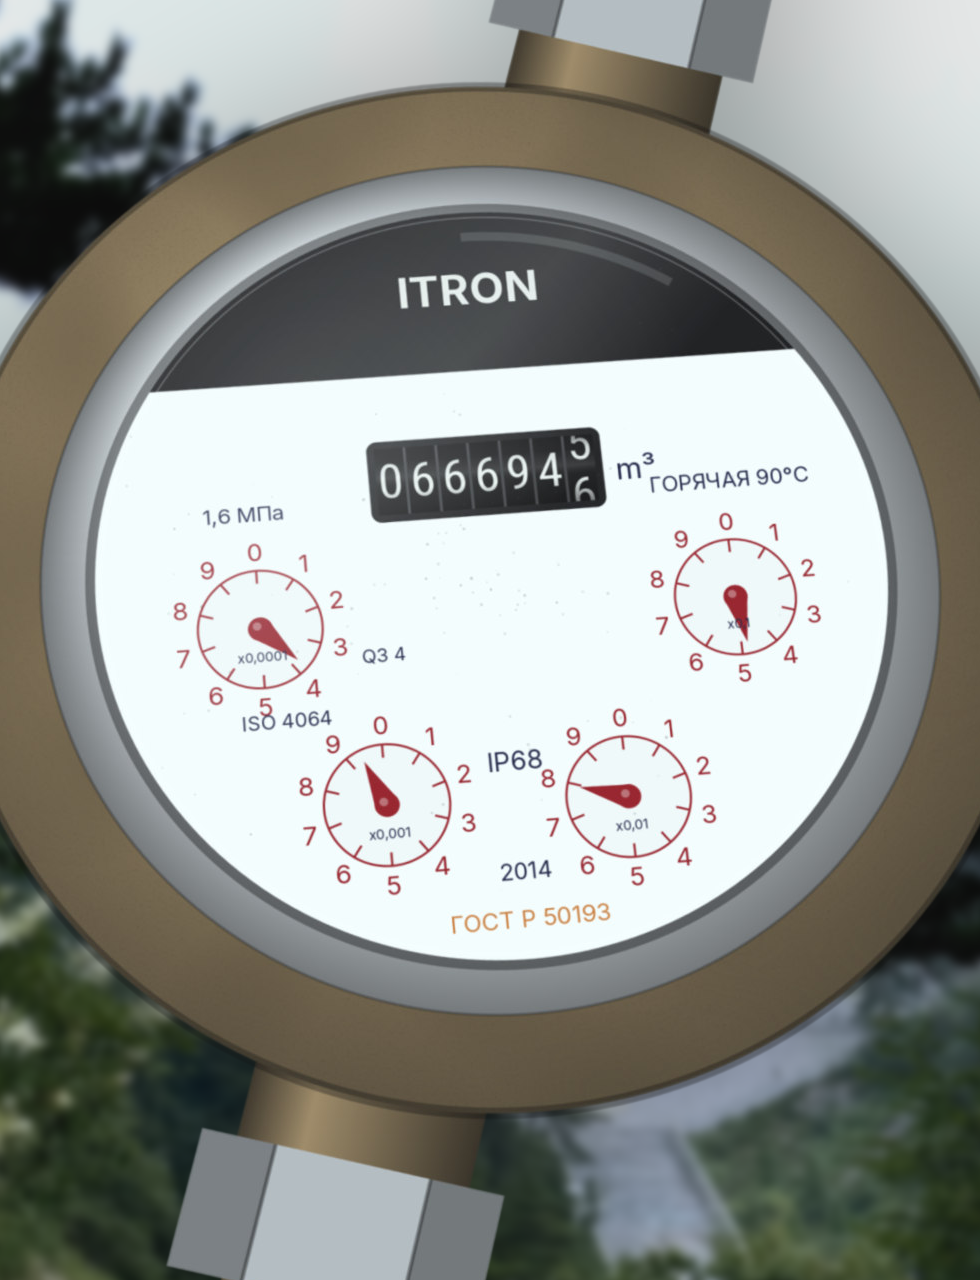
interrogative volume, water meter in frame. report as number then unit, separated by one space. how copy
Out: 666945.4793 m³
